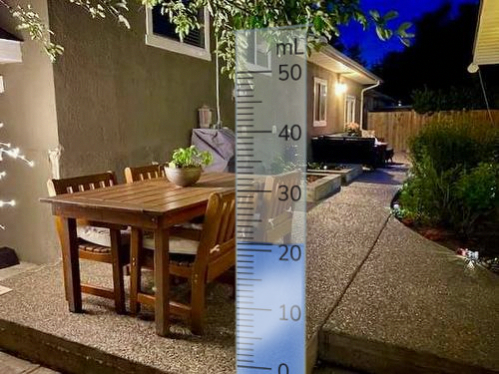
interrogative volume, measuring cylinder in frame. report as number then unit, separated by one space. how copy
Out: 21 mL
